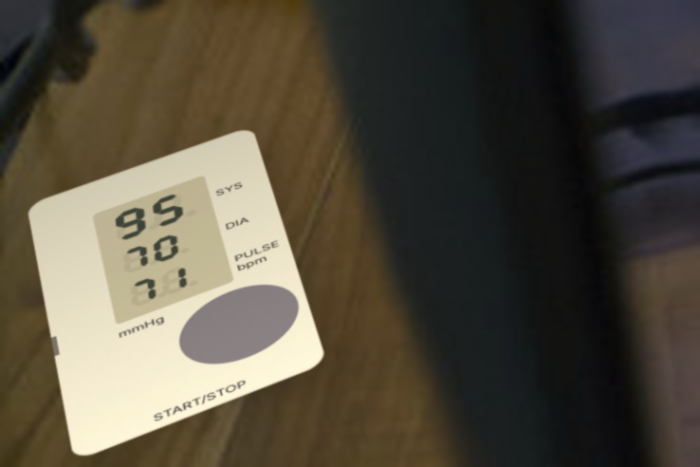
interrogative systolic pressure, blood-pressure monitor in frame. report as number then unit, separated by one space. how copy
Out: 95 mmHg
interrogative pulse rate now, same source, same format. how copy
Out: 71 bpm
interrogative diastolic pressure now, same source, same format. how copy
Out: 70 mmHg
